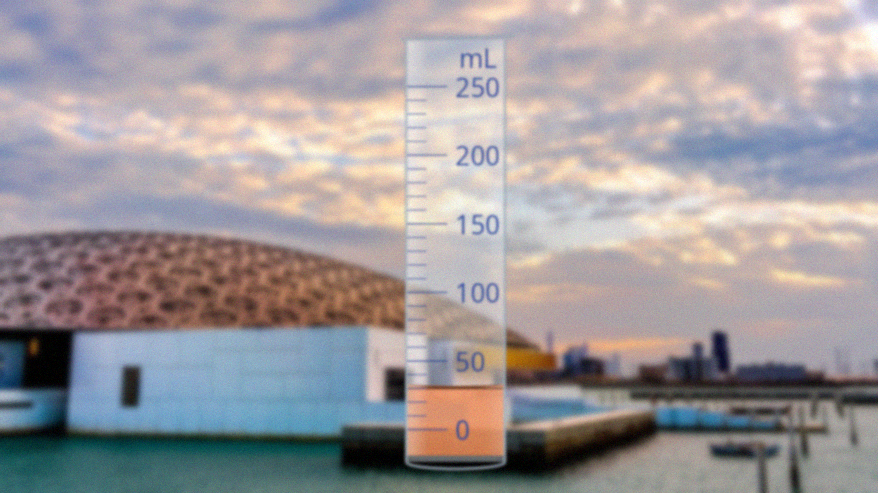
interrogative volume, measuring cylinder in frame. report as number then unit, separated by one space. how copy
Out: 30 mL
